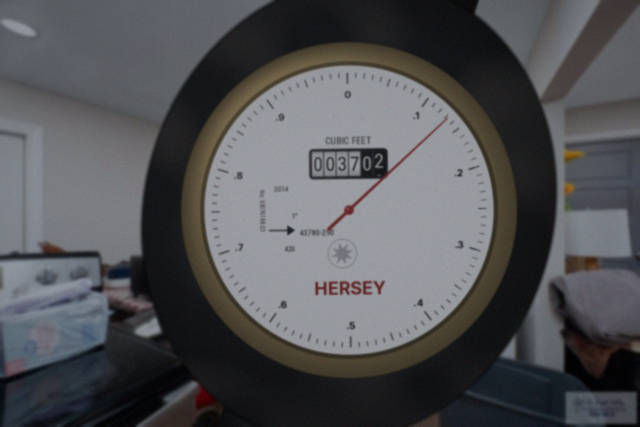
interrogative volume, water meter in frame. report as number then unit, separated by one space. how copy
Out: 3702.13 ft³
